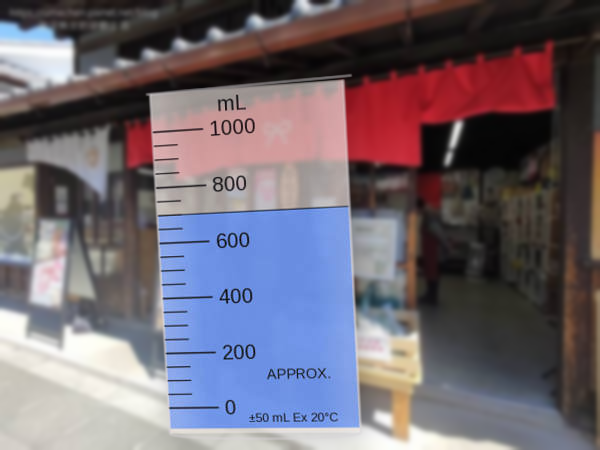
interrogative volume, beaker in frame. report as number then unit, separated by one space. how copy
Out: 700 mL
